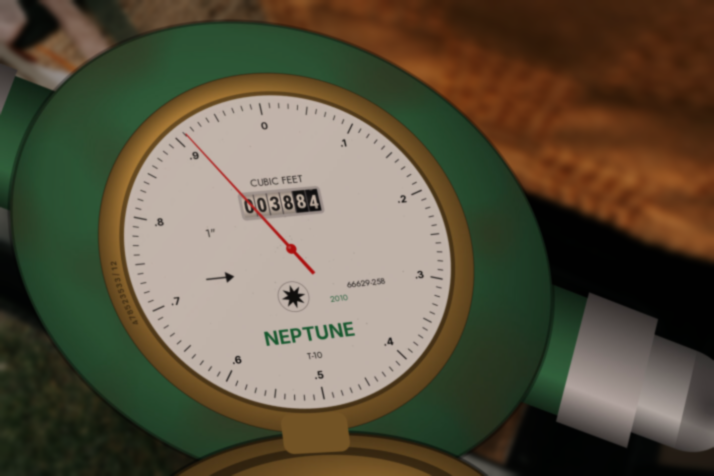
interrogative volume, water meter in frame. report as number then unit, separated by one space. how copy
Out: 3883.91 ft³
